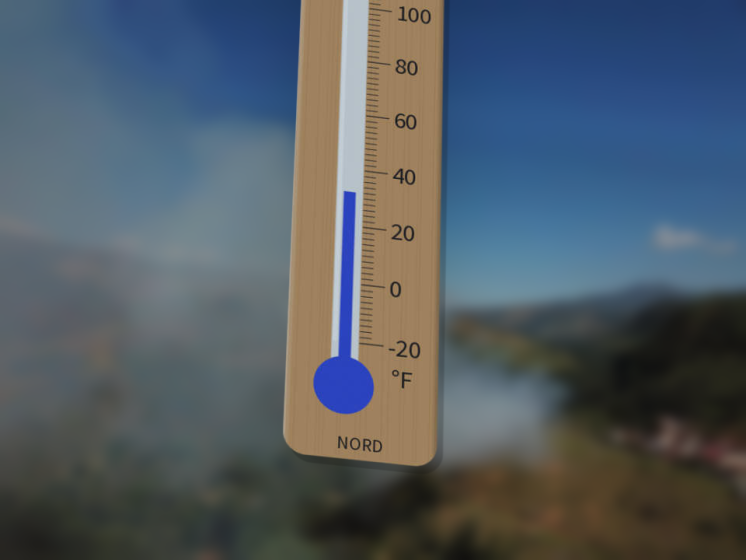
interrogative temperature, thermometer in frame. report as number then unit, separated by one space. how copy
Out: 32 °F
